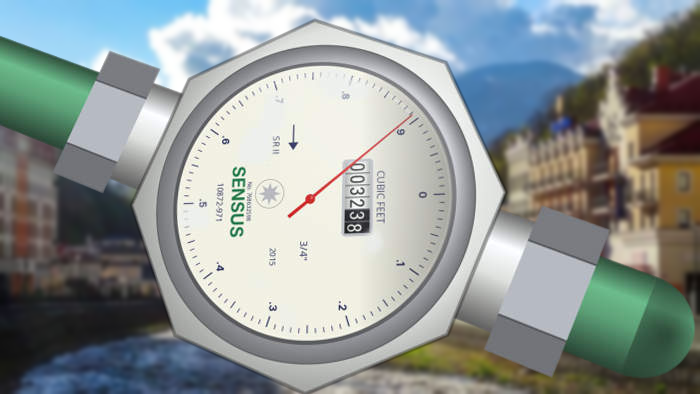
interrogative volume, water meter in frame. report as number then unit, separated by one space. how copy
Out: 3237.89 ft³
